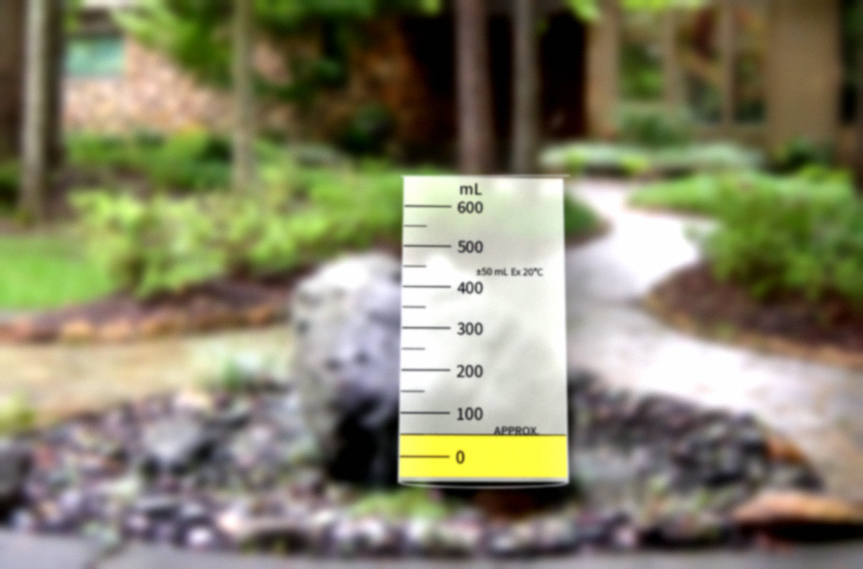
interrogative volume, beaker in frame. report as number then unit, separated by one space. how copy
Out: 50 mL
